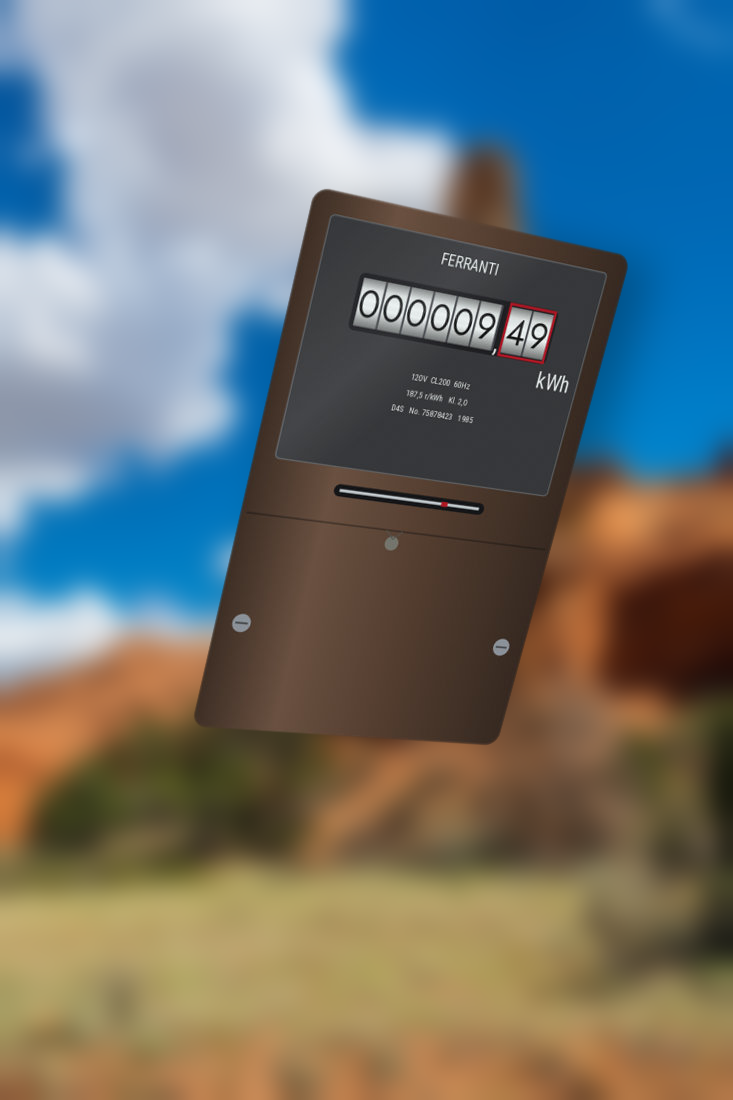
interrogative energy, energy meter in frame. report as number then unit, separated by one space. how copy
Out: 9.49 kWh
